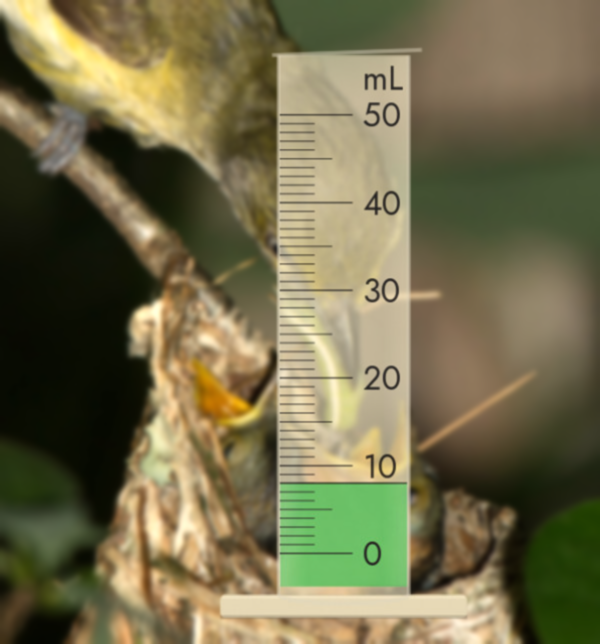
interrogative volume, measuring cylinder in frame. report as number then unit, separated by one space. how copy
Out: 8 mL
